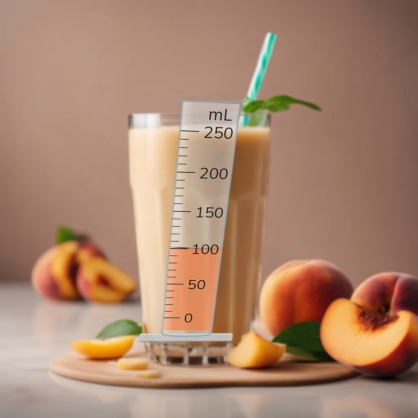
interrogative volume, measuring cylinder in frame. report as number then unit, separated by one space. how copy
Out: 100 mL
